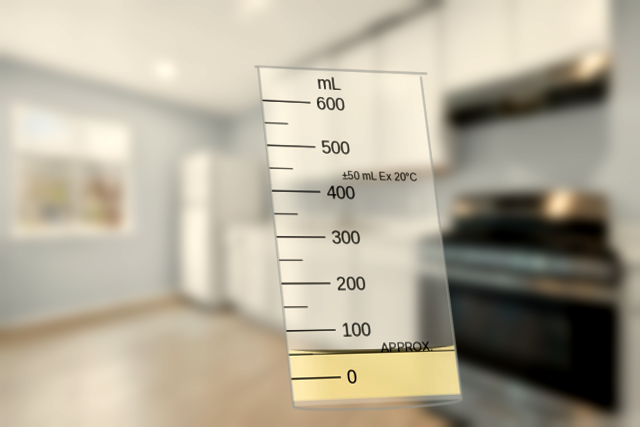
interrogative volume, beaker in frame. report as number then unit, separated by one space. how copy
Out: 50 mL
